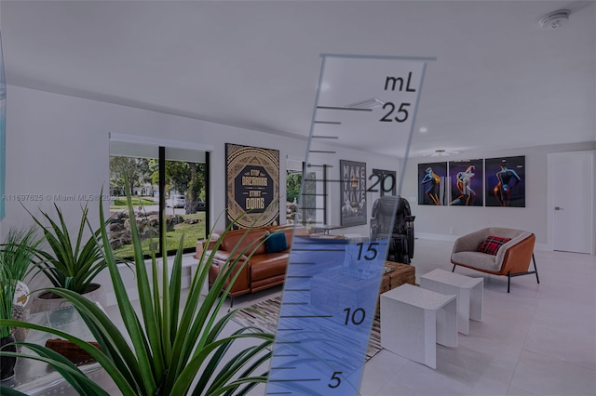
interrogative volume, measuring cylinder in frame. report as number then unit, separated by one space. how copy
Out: 15.5 mL
